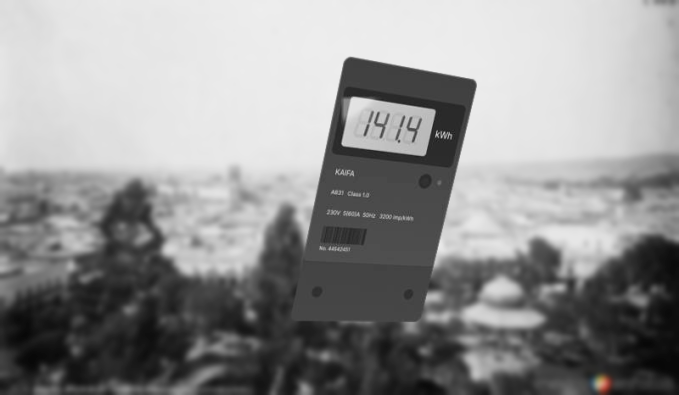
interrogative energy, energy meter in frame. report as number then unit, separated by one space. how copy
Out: 141.4 kWh
